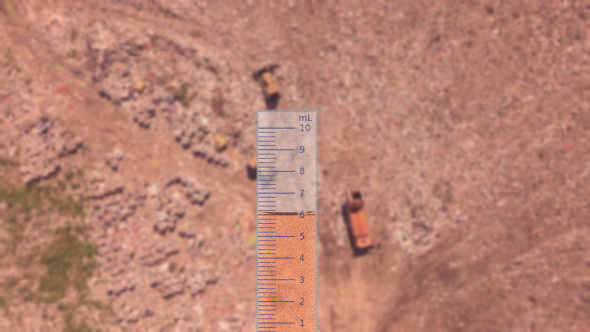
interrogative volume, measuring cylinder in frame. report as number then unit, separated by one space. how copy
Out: 6 mL
